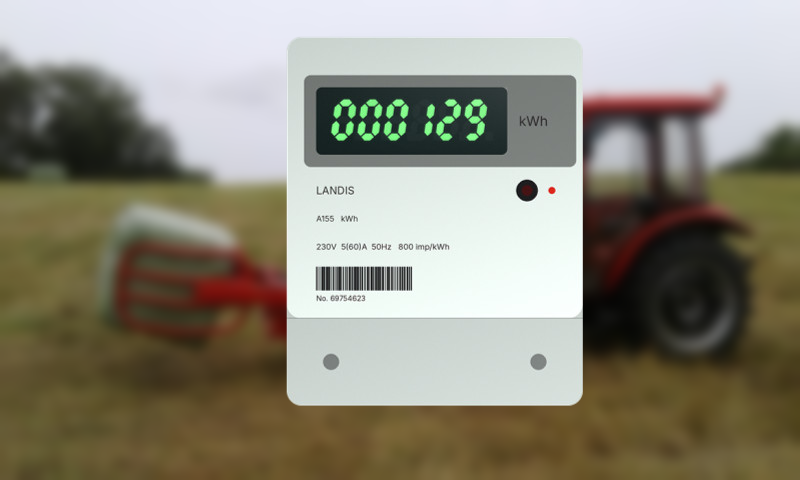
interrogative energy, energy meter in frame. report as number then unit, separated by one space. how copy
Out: 129 kWh
